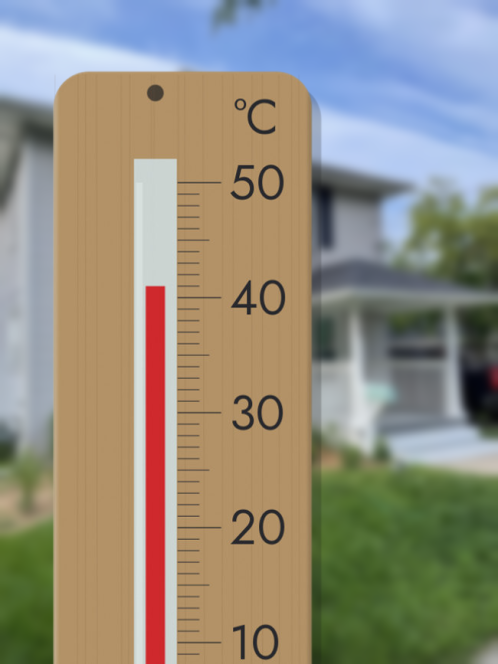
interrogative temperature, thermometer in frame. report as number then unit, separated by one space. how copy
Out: 41 °C
